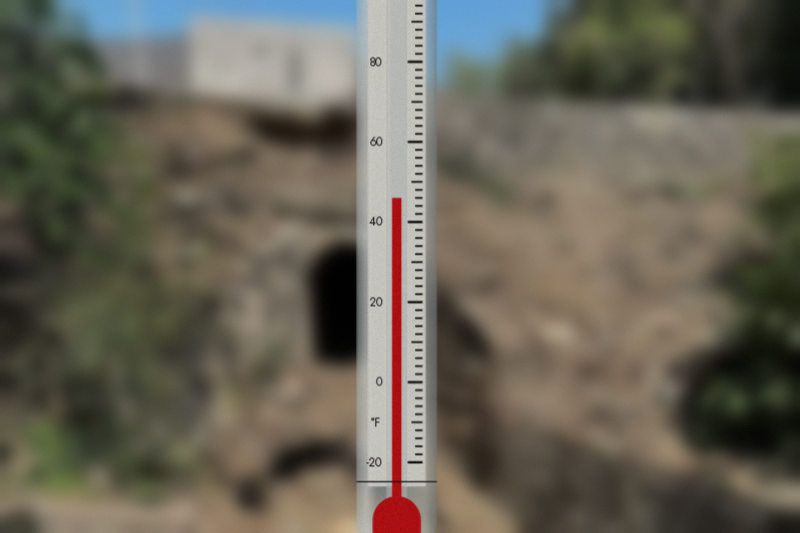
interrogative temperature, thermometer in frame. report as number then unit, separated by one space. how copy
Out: 46 °F
